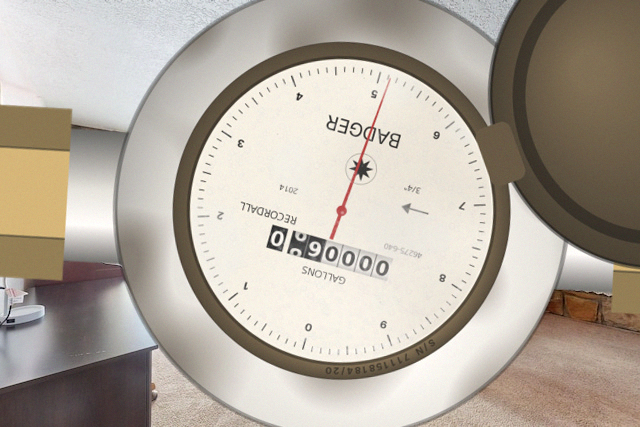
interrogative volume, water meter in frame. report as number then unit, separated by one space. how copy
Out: 685.1 gal
